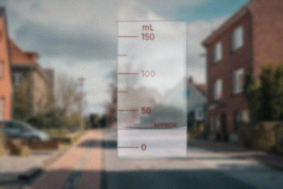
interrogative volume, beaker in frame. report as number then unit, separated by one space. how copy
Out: 25 mL
